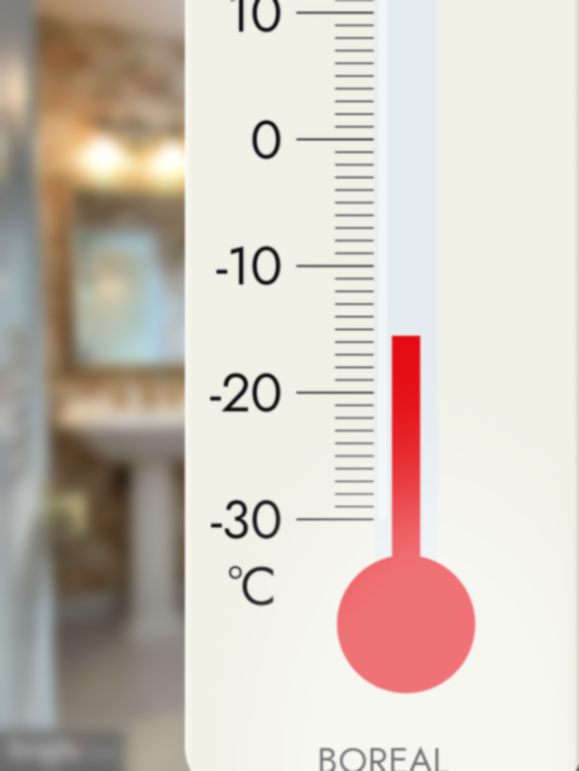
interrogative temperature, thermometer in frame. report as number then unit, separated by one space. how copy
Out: -15.5 °C
